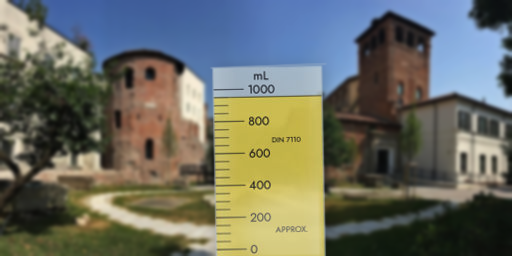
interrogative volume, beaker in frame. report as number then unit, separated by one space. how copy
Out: 950 mL
